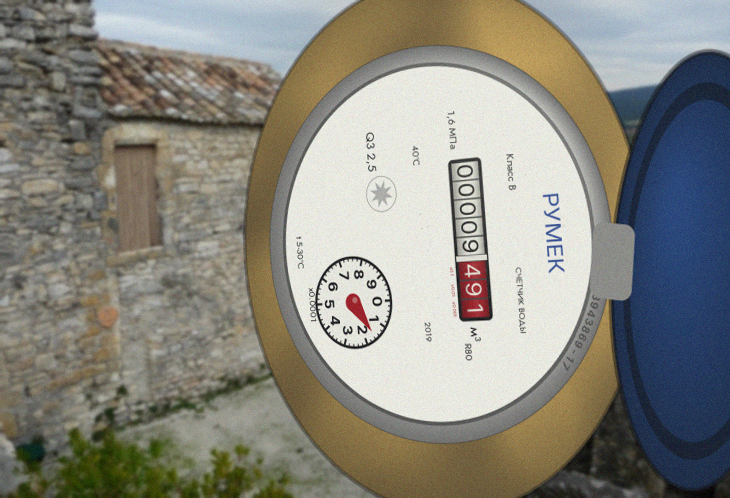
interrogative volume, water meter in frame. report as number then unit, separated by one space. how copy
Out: 9.4911 m³
